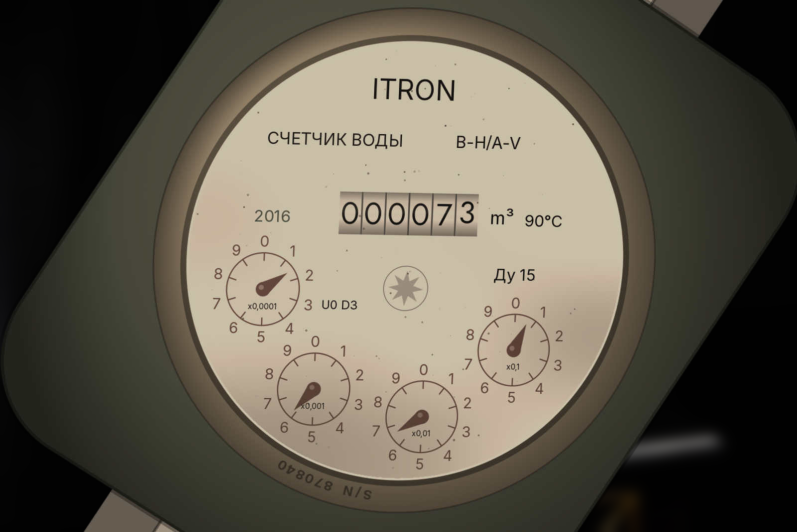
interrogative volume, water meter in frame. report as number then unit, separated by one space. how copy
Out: 73.0661 m³
